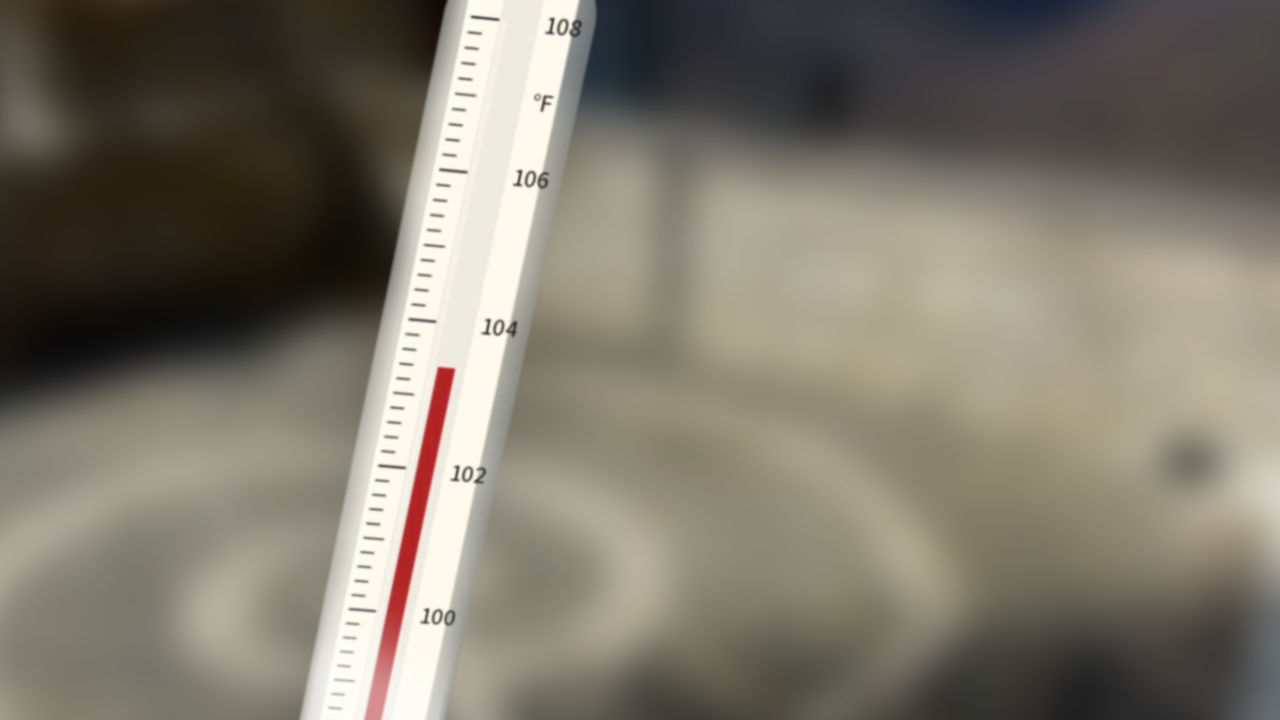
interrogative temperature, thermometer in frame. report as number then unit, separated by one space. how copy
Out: 103.4 °F
